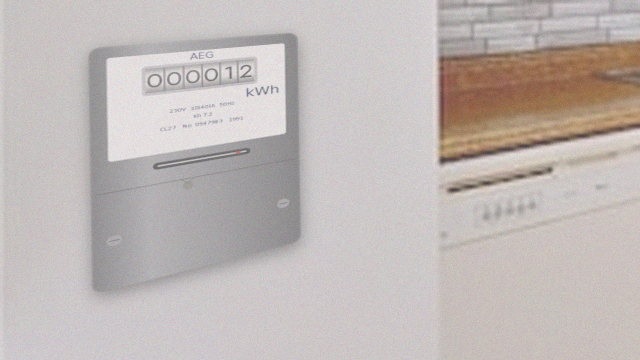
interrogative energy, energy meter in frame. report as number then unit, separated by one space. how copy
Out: 12 kWh
